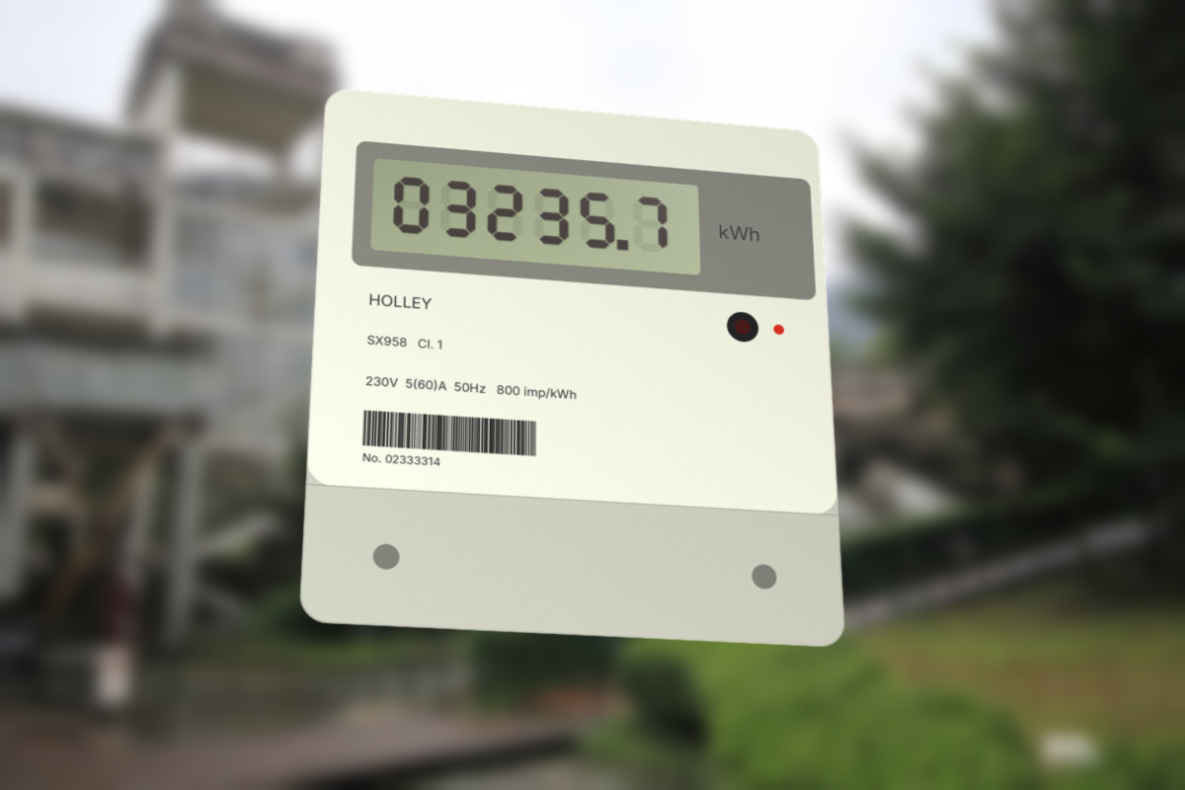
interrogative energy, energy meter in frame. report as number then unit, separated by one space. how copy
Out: 3235.7 kWh
